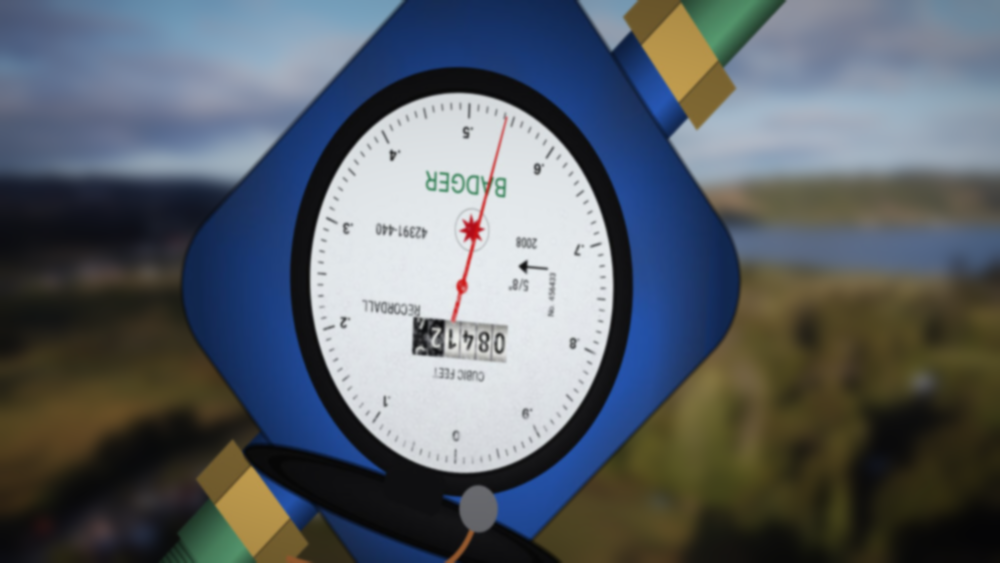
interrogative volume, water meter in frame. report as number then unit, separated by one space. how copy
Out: 84123.54 ft³
